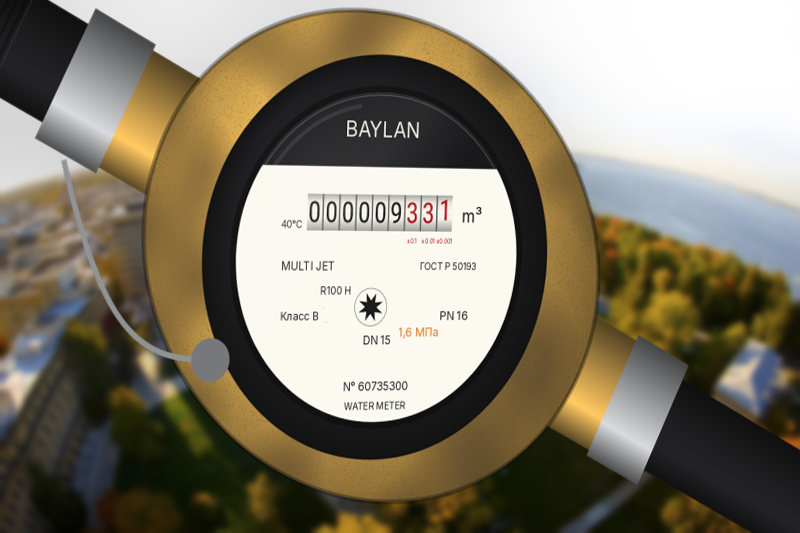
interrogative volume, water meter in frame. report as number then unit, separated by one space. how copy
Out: 9.331 m³
